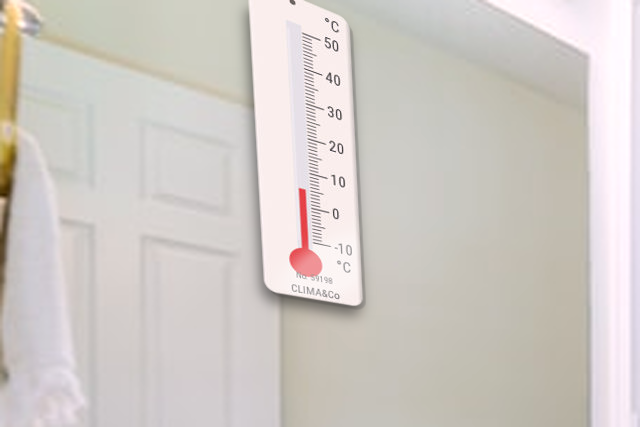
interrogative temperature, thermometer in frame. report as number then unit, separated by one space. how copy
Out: 5 °C
